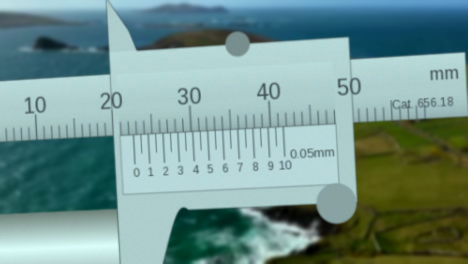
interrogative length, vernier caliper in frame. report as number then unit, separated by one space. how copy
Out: 22.6 mm
